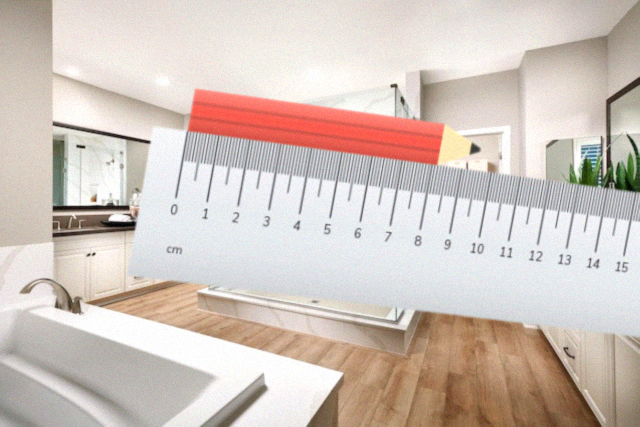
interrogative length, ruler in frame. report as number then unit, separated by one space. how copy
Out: 9.5 cm
